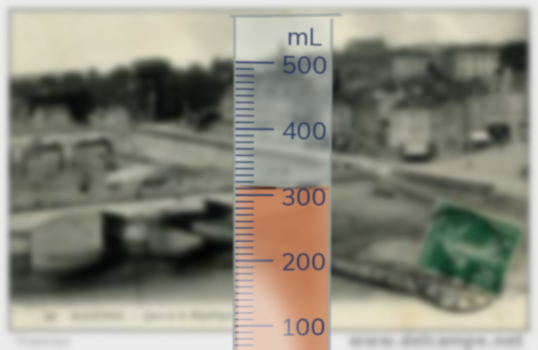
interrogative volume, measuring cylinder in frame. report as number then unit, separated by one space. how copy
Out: 310 mL
